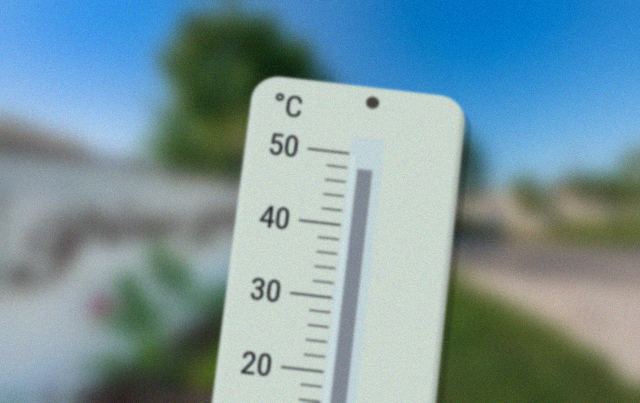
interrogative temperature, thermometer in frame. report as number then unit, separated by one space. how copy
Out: 48 °C
